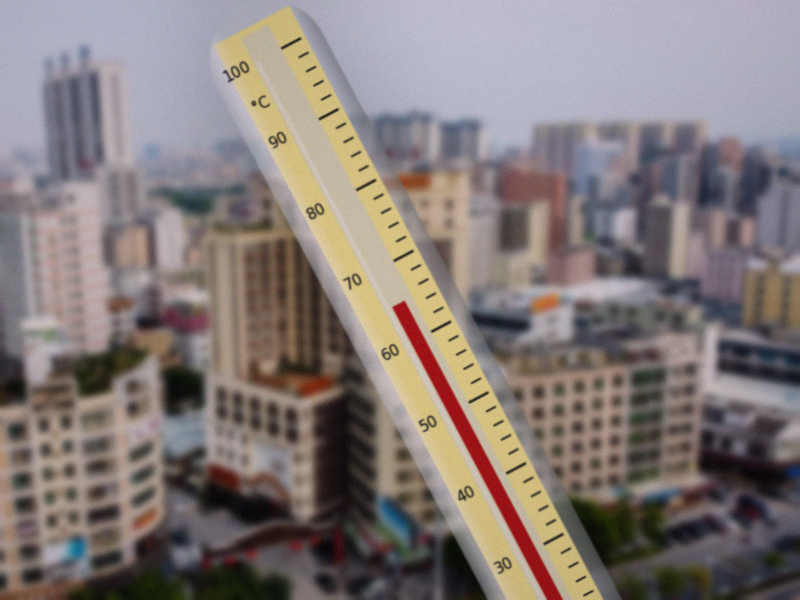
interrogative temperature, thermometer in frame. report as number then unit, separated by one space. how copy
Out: 65 °C
